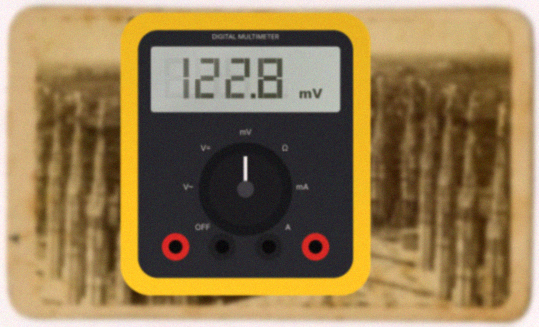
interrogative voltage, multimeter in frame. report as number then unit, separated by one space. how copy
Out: 122.8 mV
